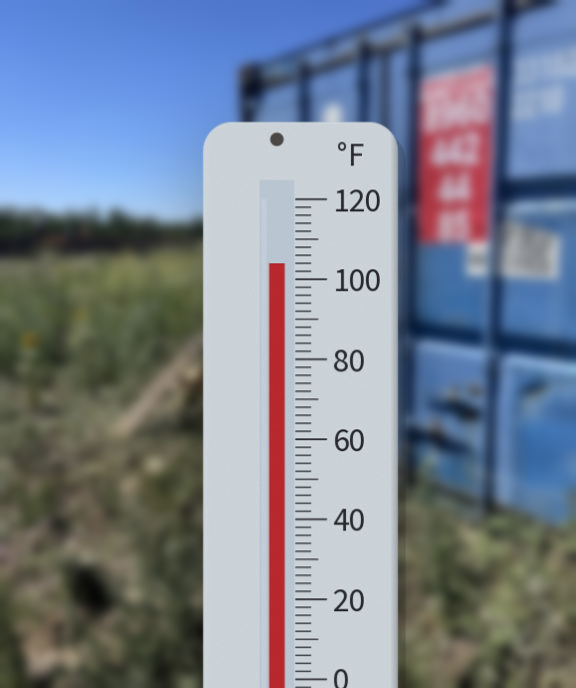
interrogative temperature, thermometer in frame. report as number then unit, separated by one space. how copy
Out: 104 °F
